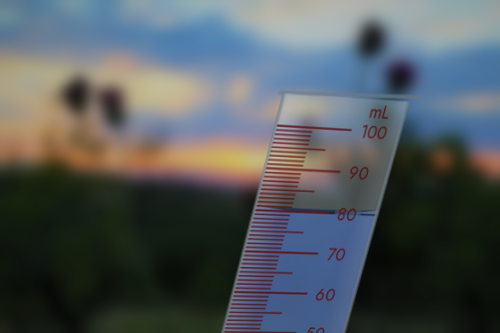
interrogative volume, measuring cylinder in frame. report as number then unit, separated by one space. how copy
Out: 80 mL
